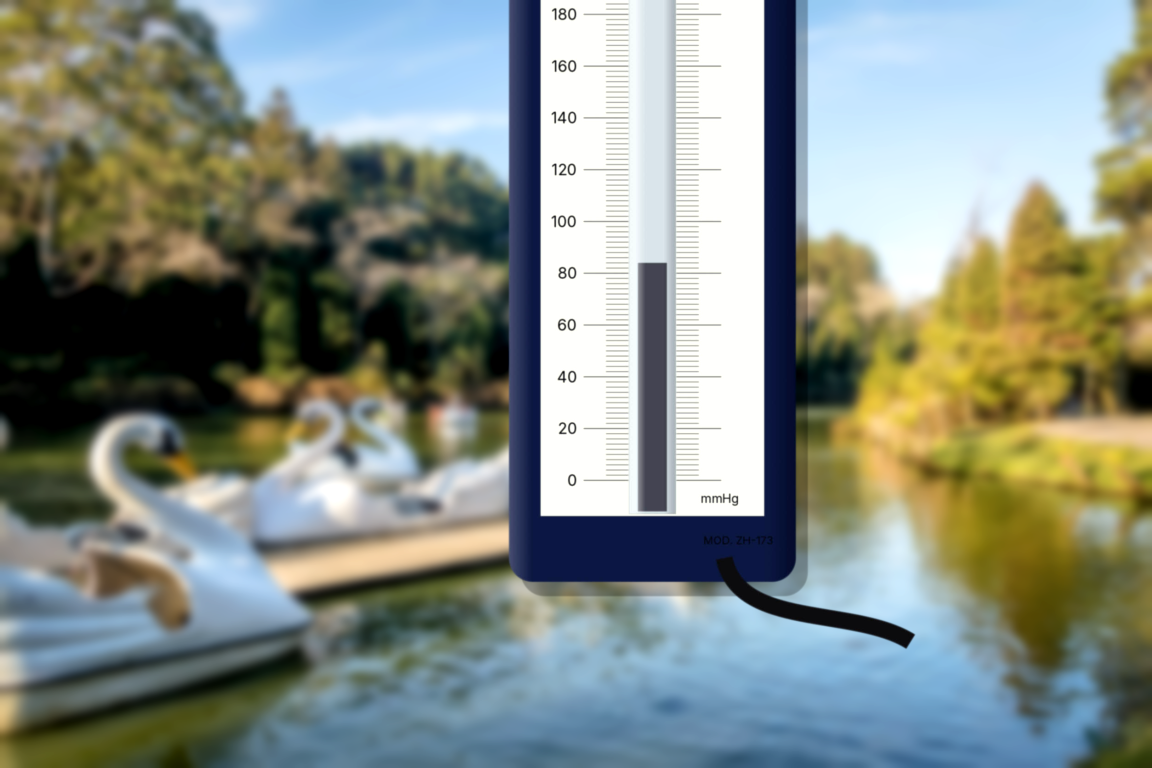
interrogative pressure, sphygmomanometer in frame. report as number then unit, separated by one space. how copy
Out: 84 mmHg
